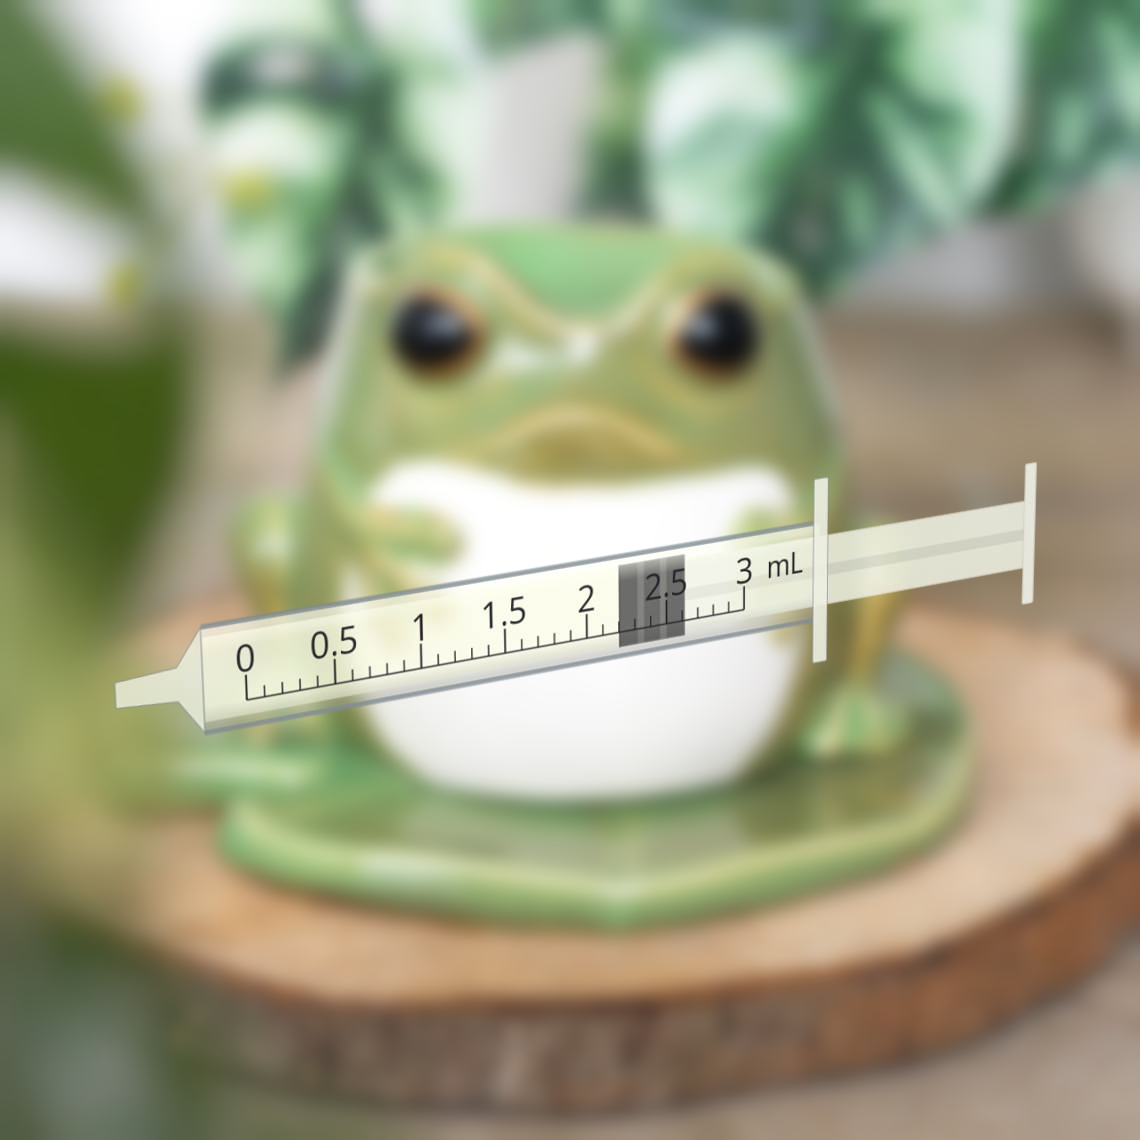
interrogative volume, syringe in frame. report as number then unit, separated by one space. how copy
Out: 2.2 mL
